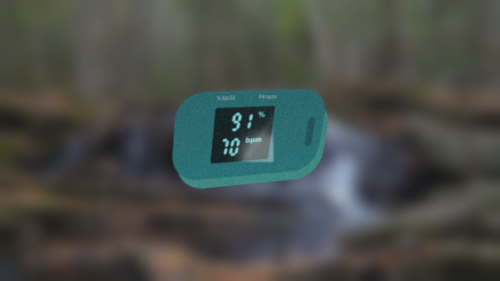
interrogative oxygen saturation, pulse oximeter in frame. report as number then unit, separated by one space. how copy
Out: 91 %
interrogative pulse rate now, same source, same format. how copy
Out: 70 bpm
